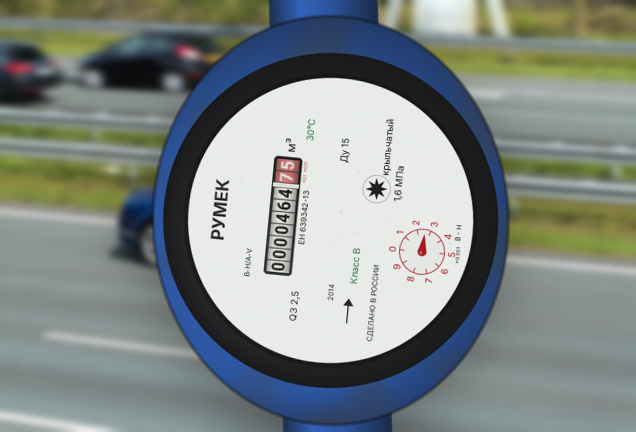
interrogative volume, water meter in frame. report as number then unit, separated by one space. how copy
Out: 464.752 m³
